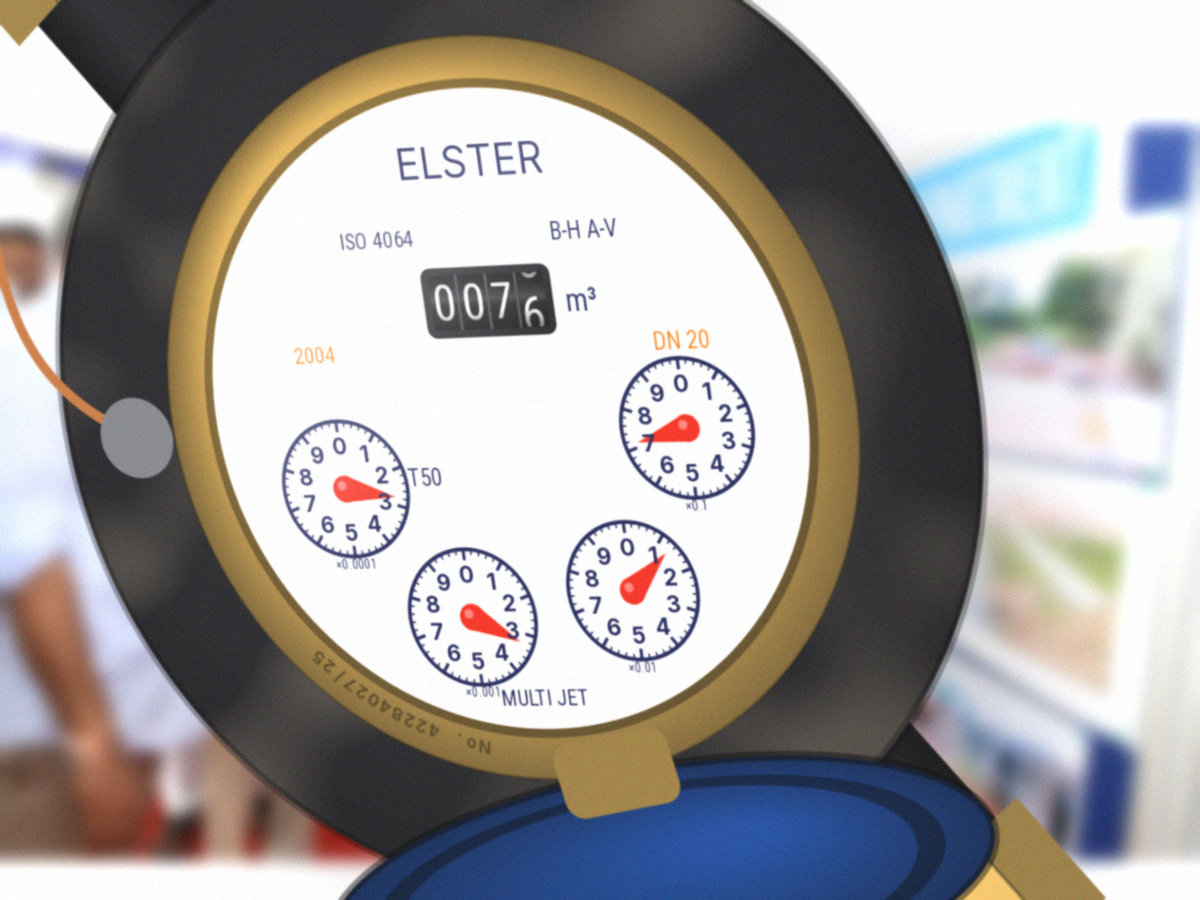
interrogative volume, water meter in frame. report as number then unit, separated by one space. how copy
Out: 75.7132 m³
